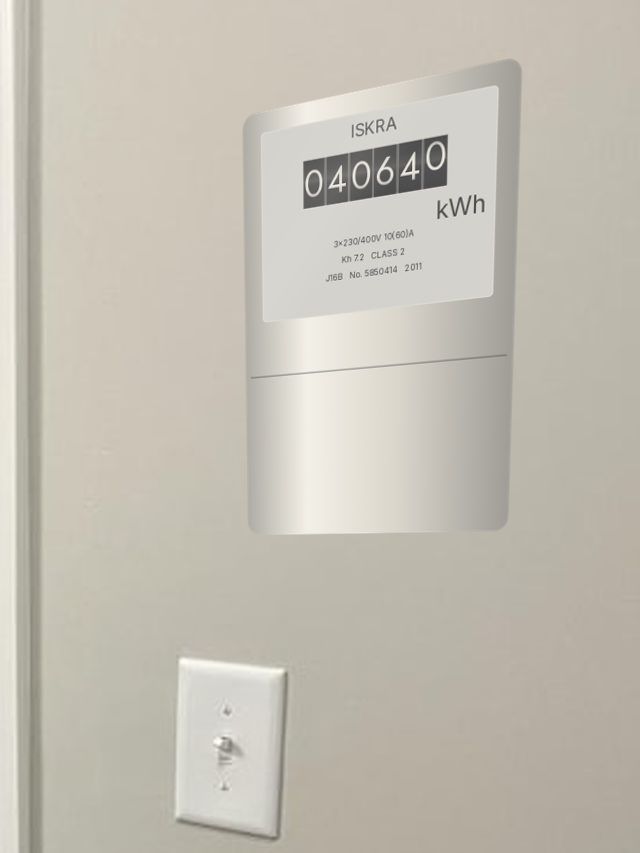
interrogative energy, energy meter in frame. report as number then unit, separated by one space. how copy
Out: 40640 kWh
